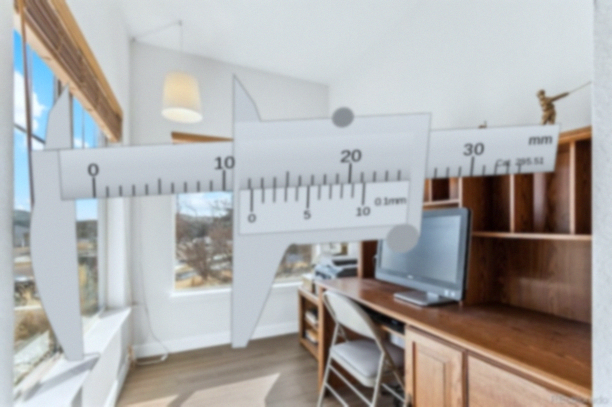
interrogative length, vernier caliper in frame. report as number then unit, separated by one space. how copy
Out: 12.2 mm
